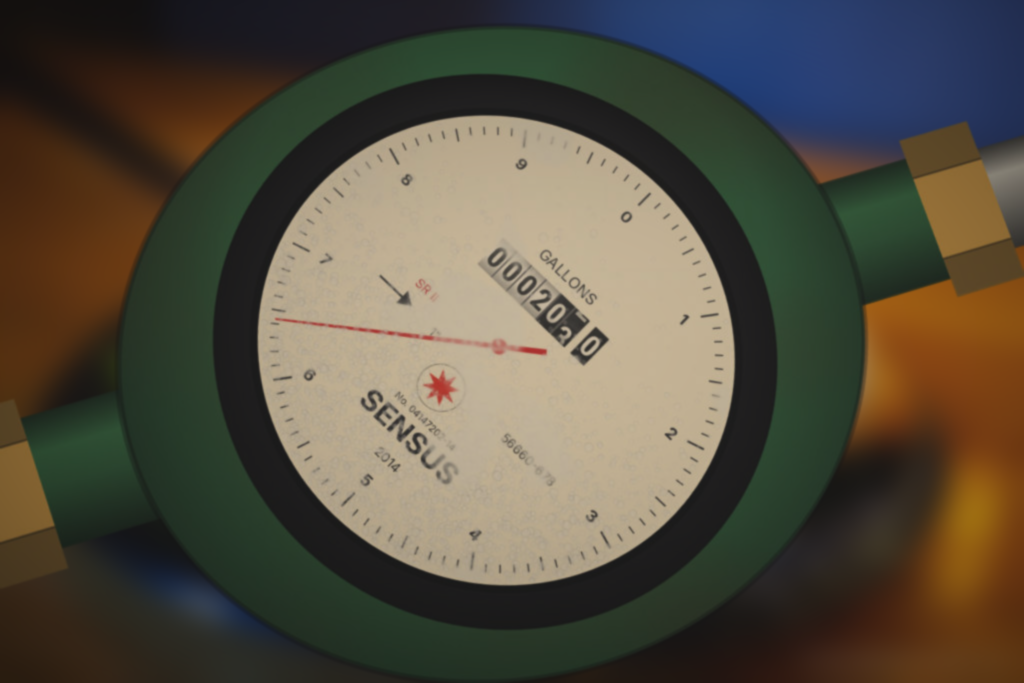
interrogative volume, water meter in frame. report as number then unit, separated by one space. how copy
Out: 2026.4 gal
